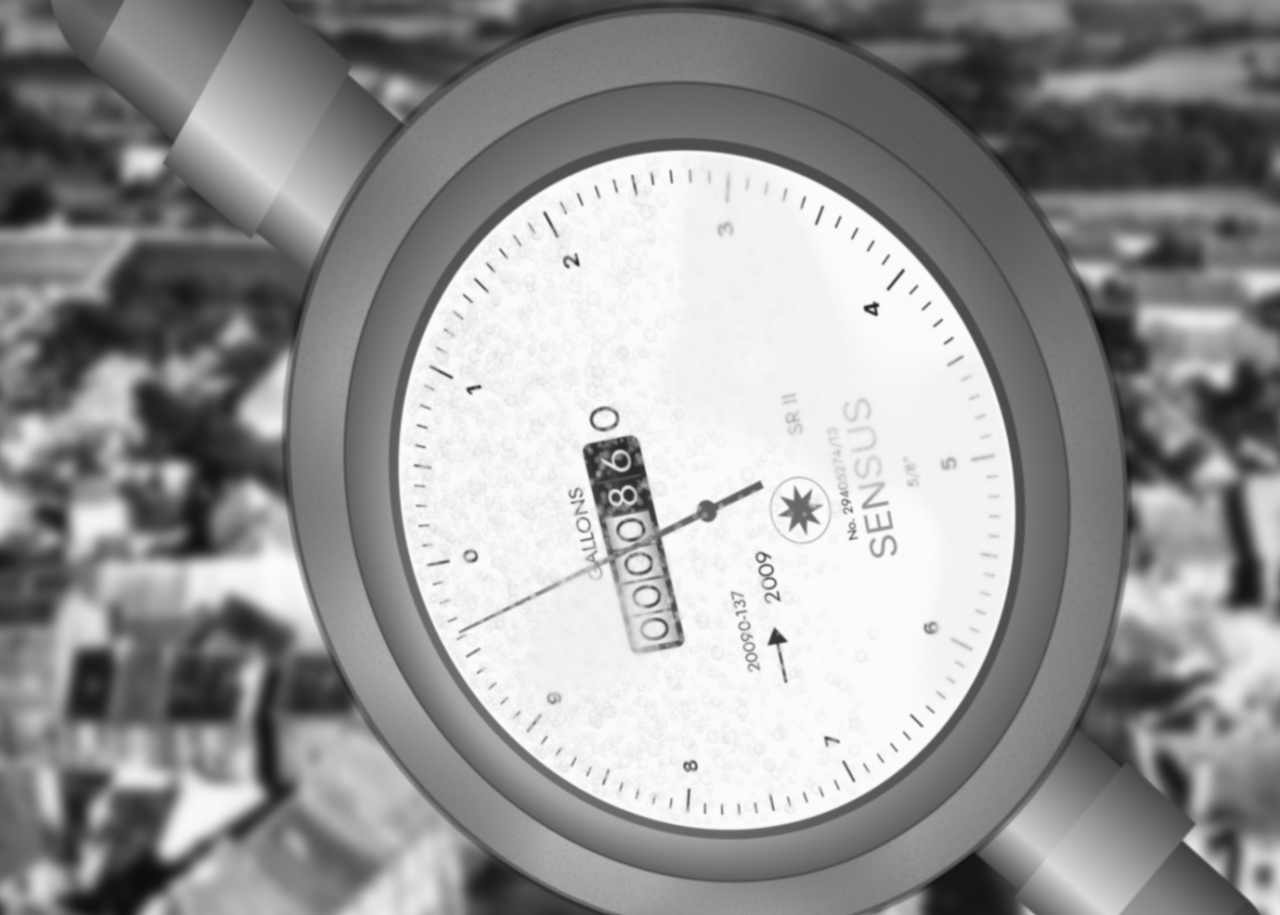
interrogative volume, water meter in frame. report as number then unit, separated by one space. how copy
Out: 859.6 gal
